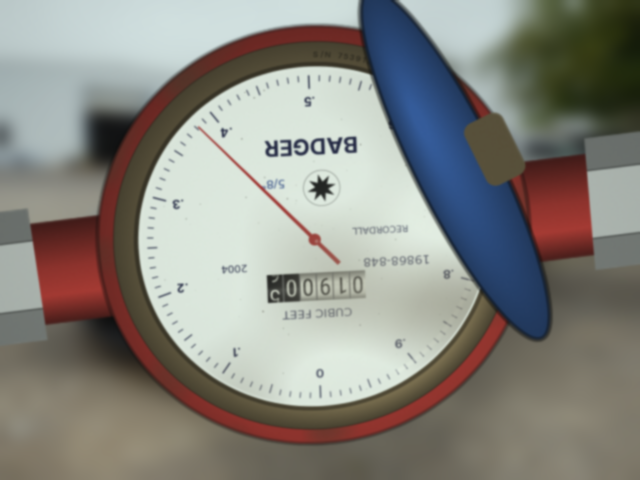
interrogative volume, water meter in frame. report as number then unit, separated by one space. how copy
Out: 19005.38 ft³
